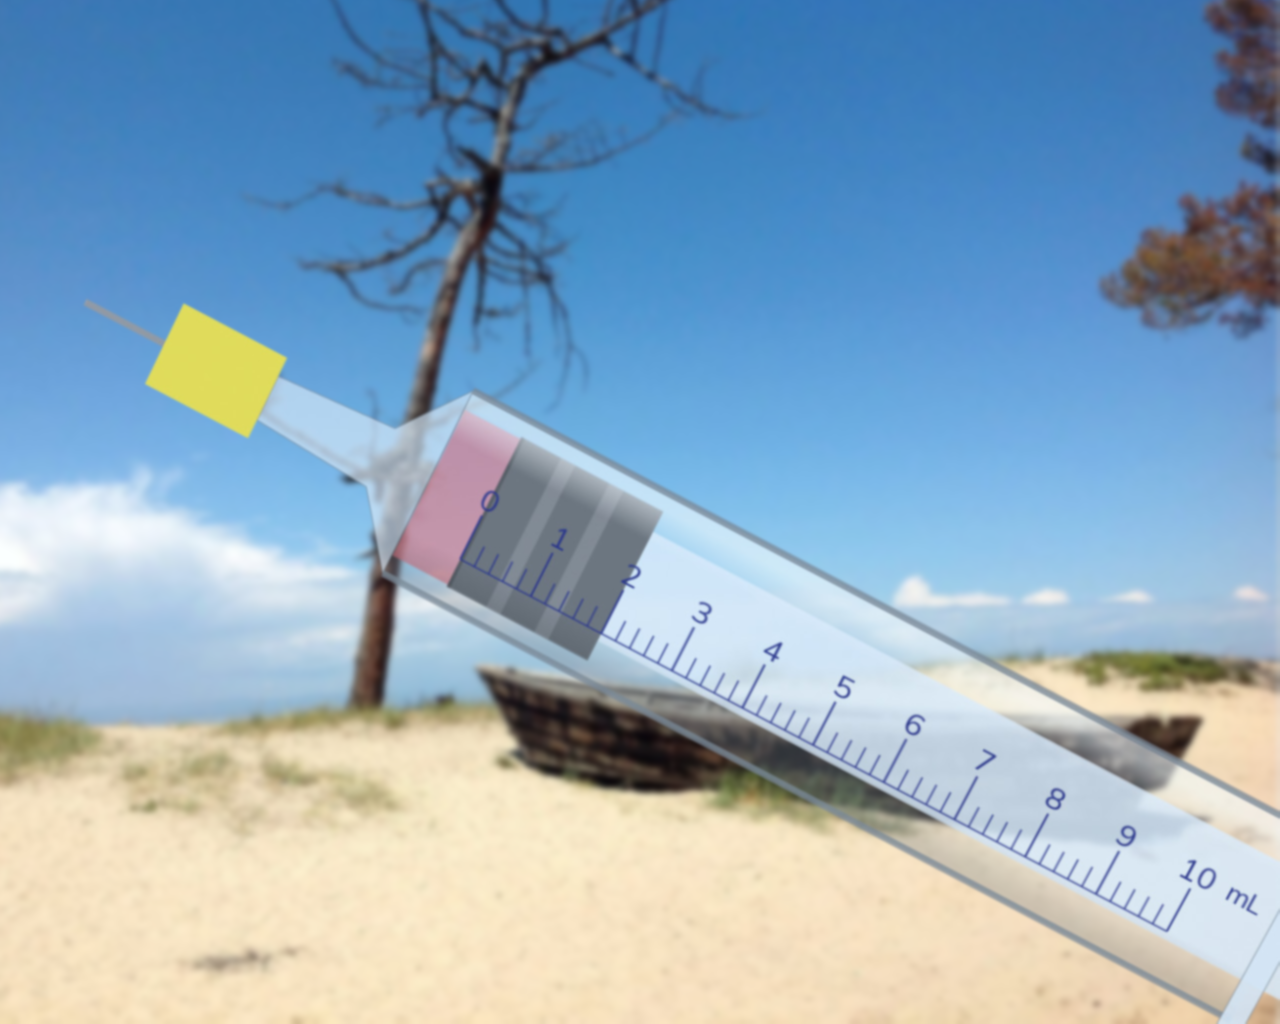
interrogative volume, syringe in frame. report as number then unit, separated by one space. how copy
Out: 0 mL
